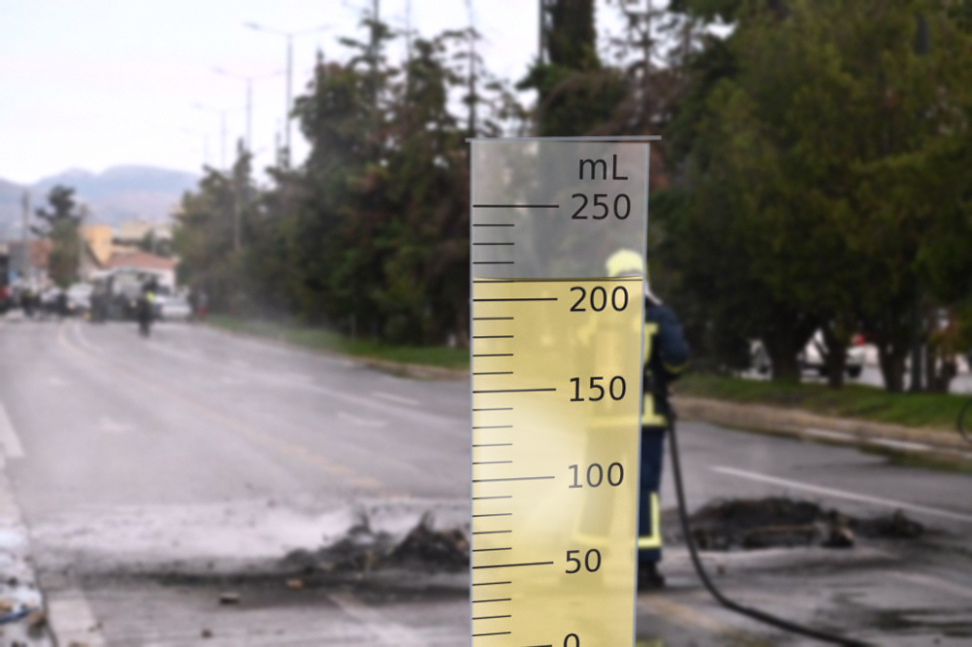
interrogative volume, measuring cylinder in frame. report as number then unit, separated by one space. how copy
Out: 210 mL
